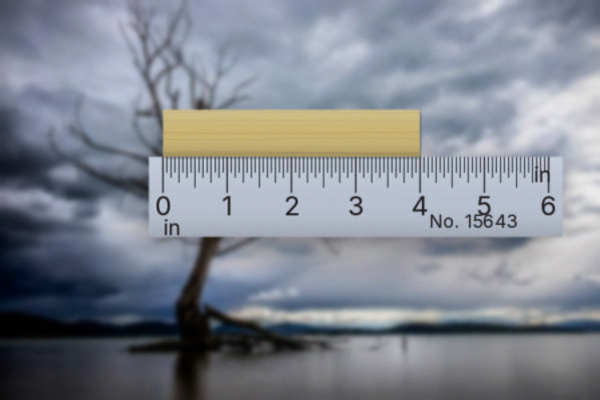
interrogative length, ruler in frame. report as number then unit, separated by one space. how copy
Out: 4 in
